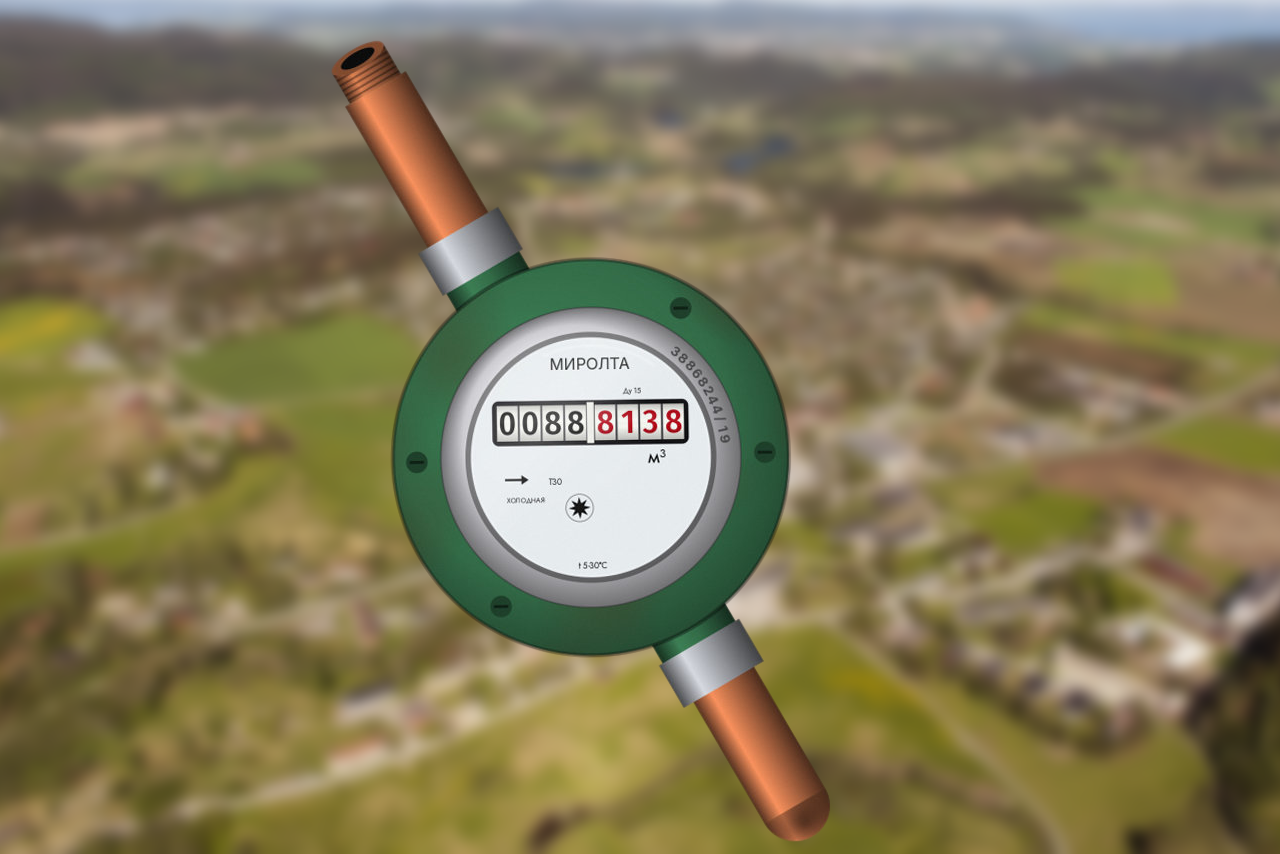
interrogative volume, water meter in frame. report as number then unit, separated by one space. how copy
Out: 88.8138 m³
